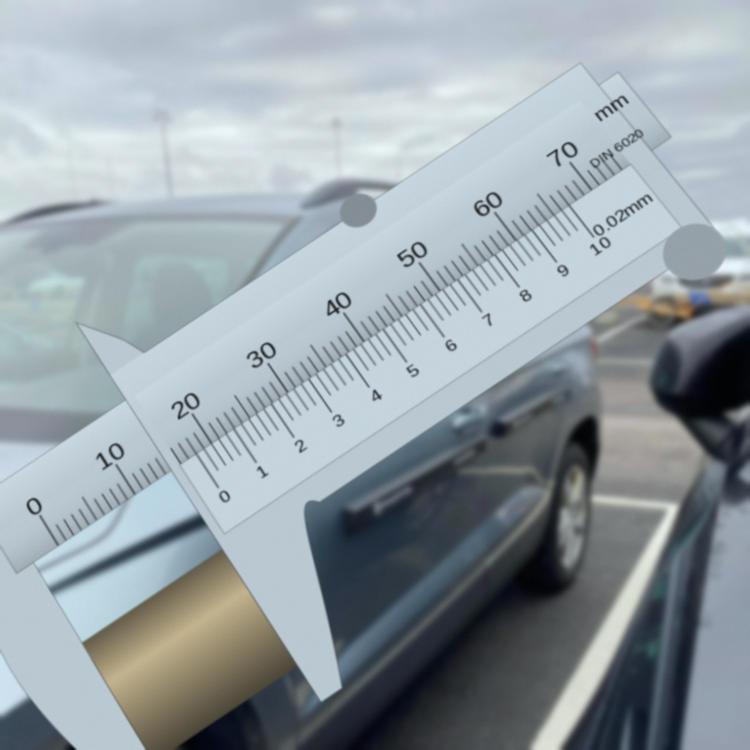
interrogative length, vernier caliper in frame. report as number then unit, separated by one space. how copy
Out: 18.0 mm
